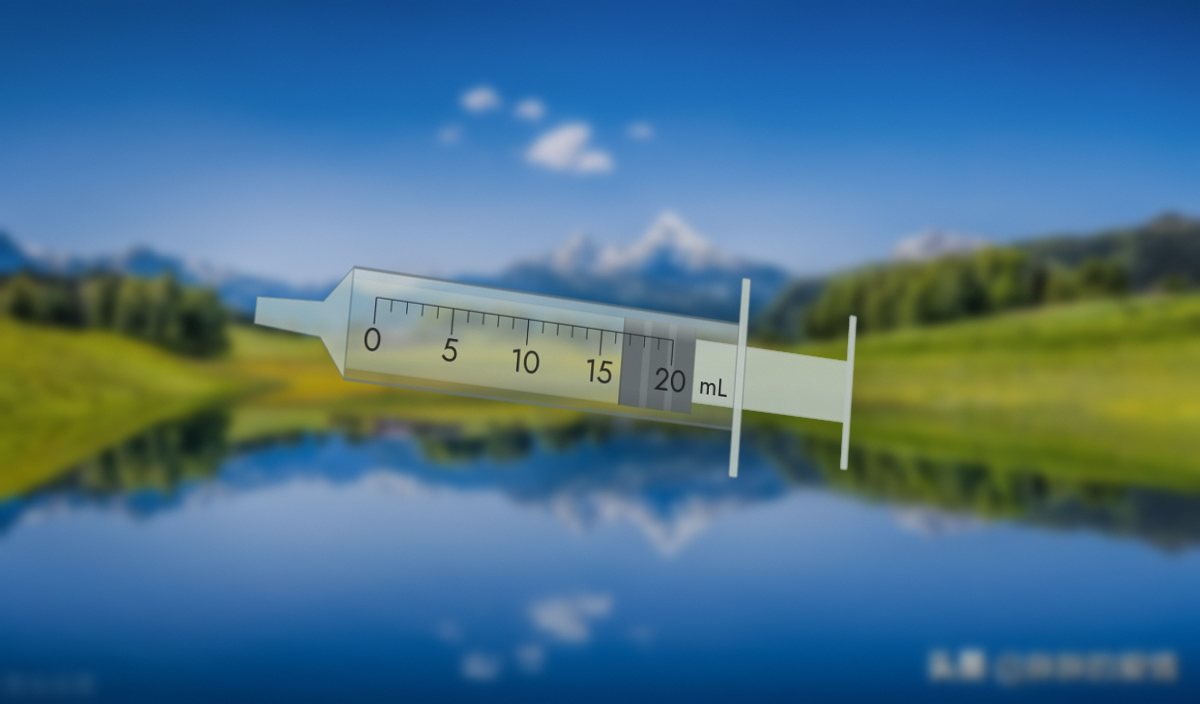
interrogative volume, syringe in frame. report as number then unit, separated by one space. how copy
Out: 16.5 mL
